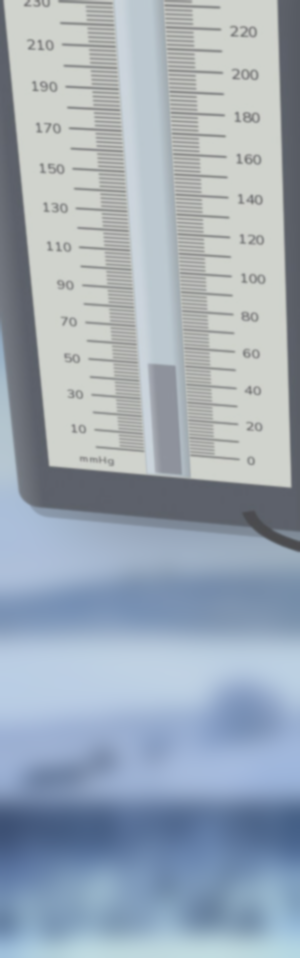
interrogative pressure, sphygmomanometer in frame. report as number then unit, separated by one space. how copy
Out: 50 mmHg
